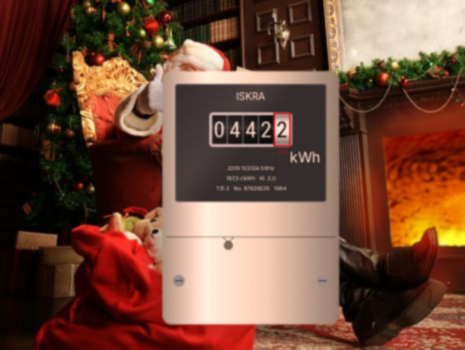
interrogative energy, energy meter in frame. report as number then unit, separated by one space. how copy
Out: 442.2 kWh
